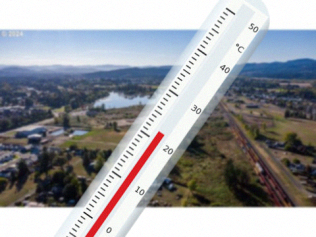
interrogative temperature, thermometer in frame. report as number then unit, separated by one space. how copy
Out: 22 °C
